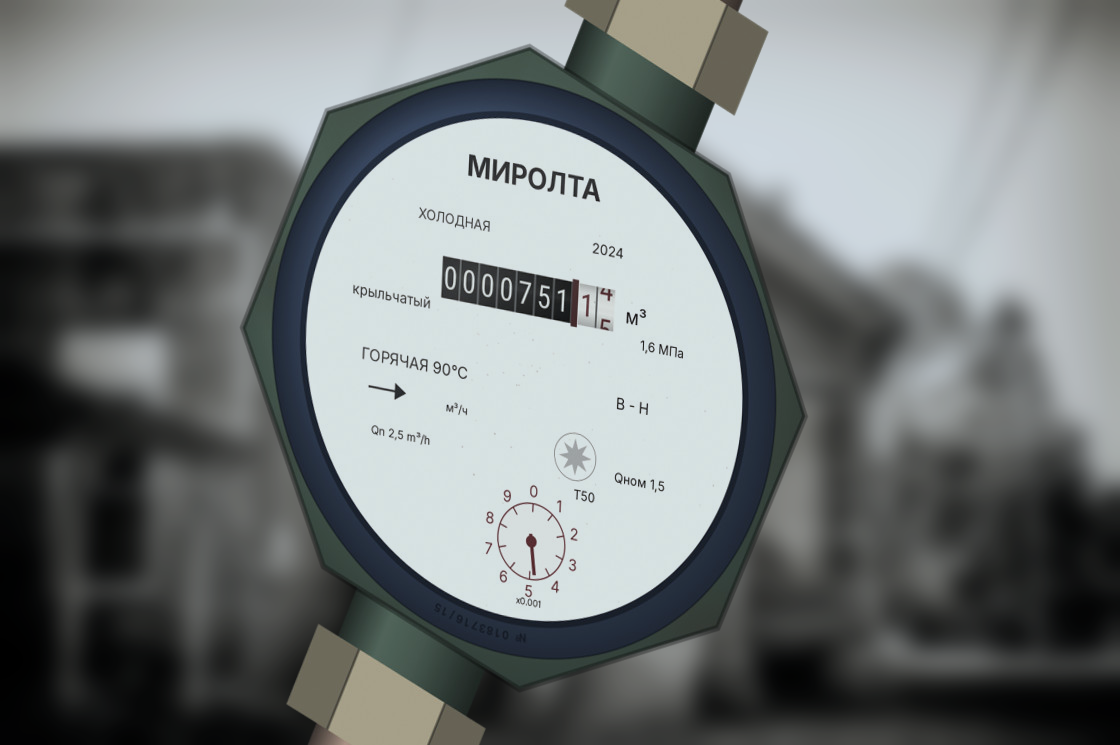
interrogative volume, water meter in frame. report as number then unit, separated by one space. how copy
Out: 751.144 m³
